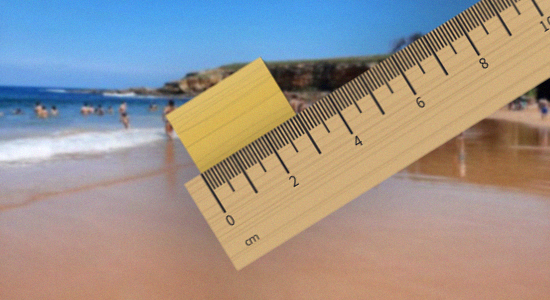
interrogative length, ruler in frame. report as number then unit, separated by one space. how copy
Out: 3 cm
